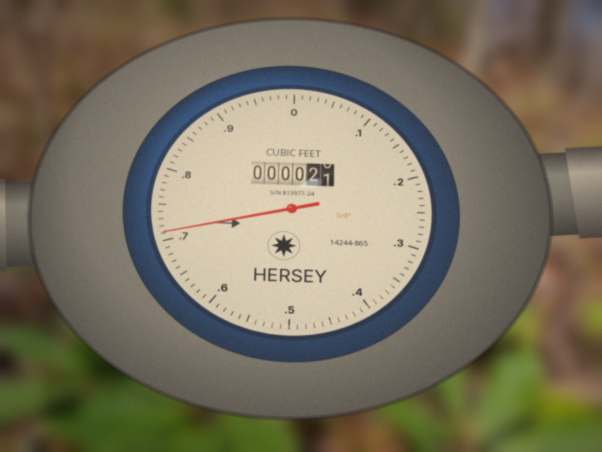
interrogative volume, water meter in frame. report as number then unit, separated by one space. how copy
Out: 20.71 ft³
